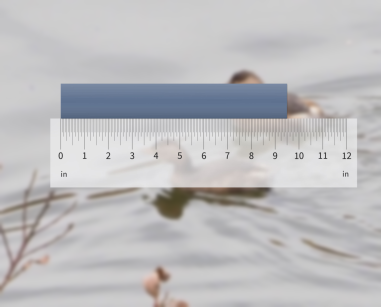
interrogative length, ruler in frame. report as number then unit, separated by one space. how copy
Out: 9.5 in
